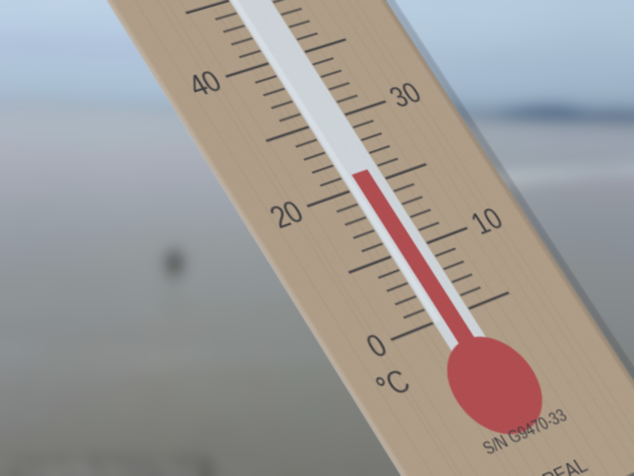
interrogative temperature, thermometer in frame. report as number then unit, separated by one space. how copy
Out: 22 °C
